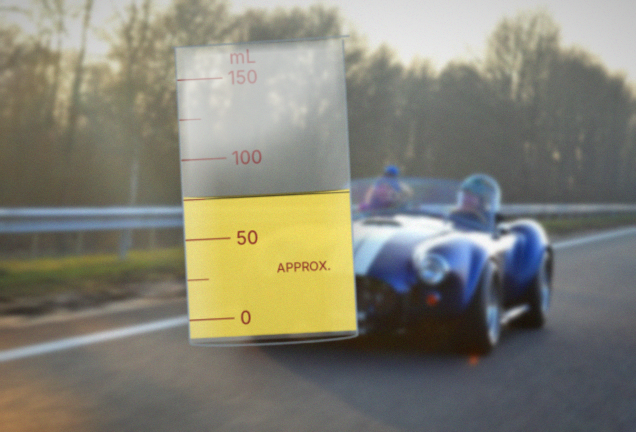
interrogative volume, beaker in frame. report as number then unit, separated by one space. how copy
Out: 75 mL
